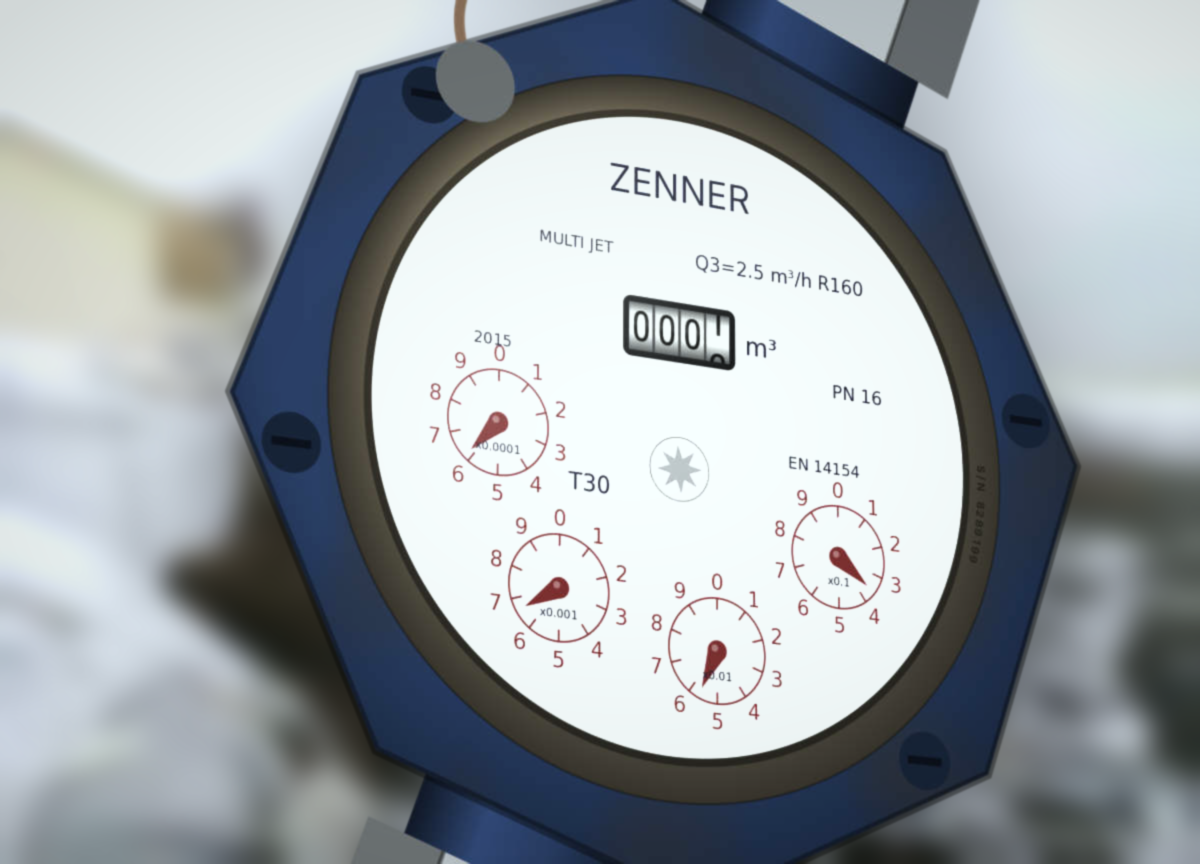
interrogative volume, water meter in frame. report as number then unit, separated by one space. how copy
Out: 1.3566 m³
